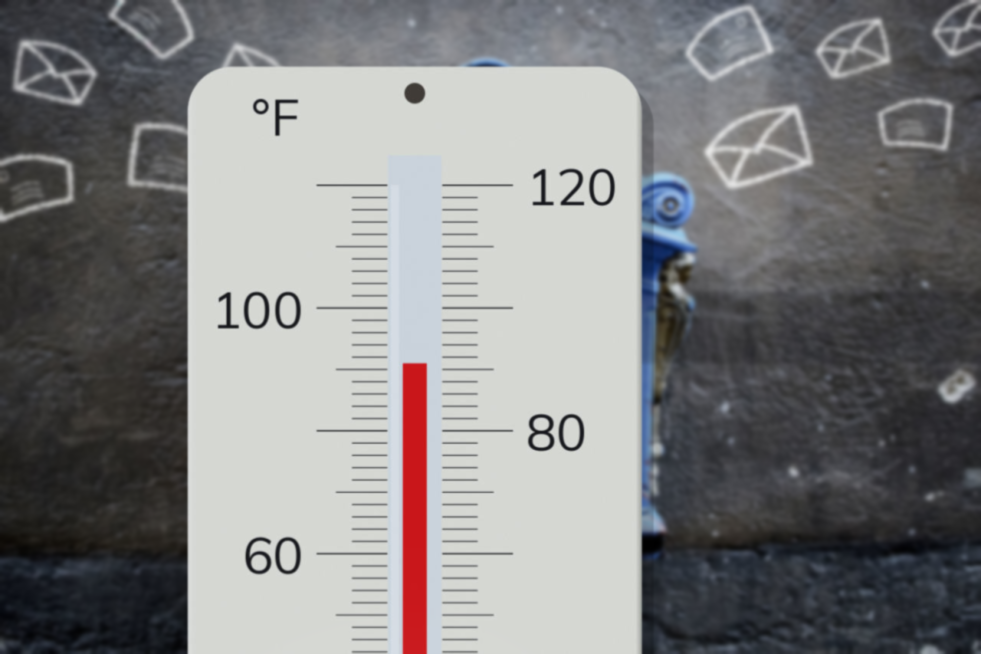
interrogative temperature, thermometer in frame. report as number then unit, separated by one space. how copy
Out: 91 °F
